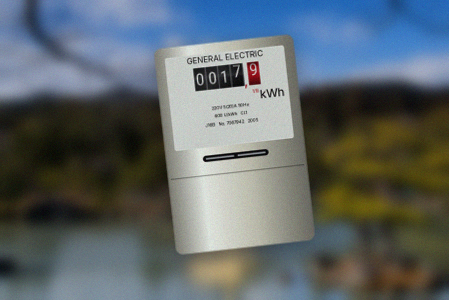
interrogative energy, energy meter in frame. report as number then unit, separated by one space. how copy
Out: 17.9 kWh
